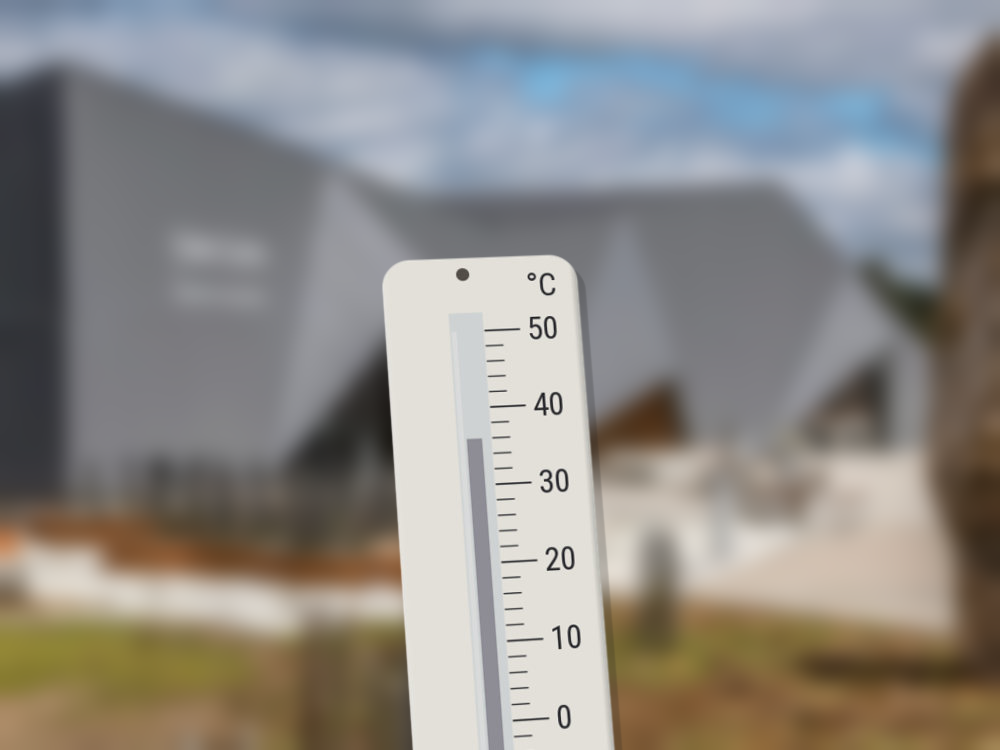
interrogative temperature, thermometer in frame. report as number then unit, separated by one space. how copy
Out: 36 °C
